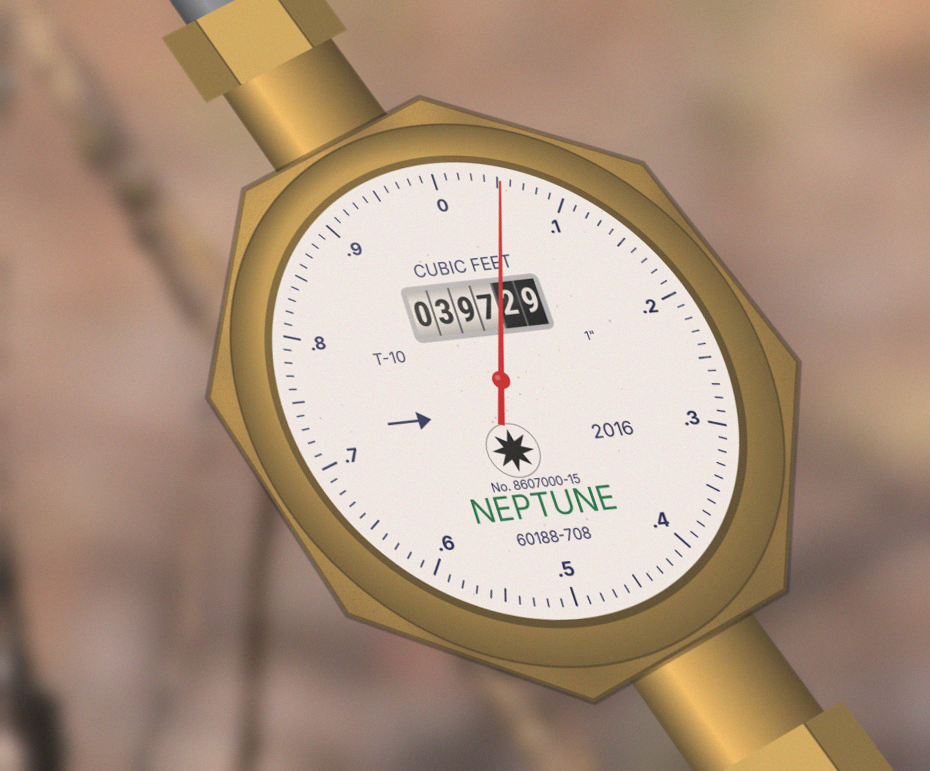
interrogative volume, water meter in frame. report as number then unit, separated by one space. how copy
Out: 39729.05 ft³
